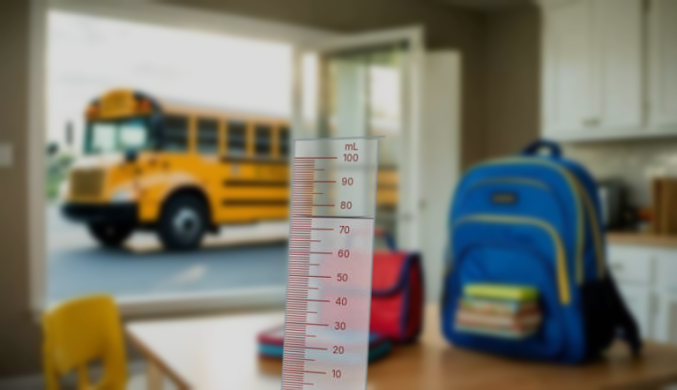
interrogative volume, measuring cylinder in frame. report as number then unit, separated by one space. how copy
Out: 75 mL
